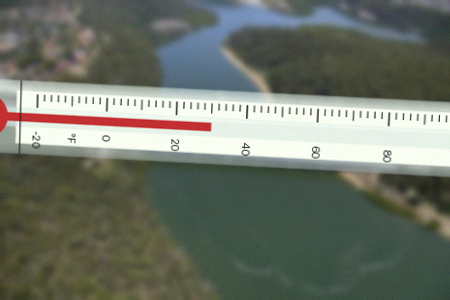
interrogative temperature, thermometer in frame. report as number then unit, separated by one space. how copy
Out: 30 °F
